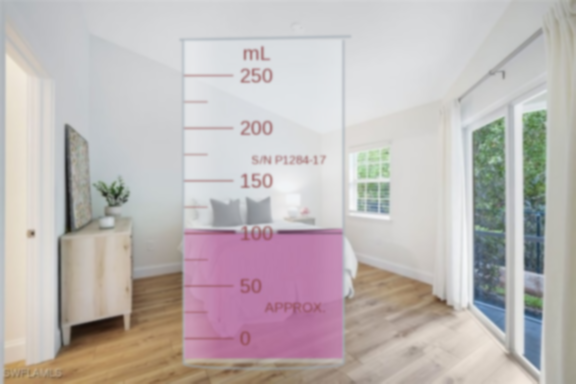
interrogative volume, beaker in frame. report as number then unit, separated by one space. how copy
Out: 100 mL
